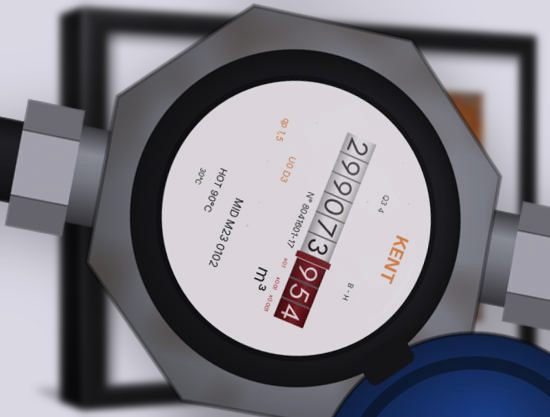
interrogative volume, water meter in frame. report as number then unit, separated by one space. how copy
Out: 299073.954 m³
